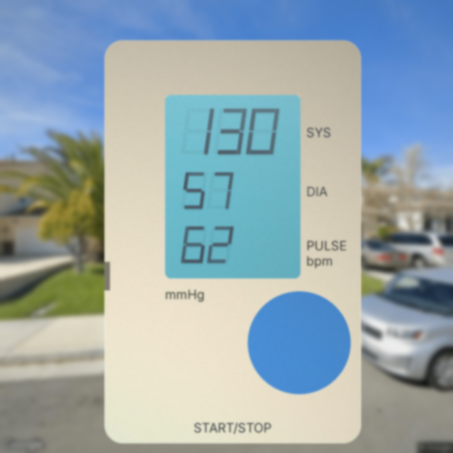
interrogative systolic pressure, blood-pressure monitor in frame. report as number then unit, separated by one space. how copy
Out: 130 mmHg
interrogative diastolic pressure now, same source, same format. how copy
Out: 57 mmHg
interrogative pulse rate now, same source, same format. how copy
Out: 62 bpm
